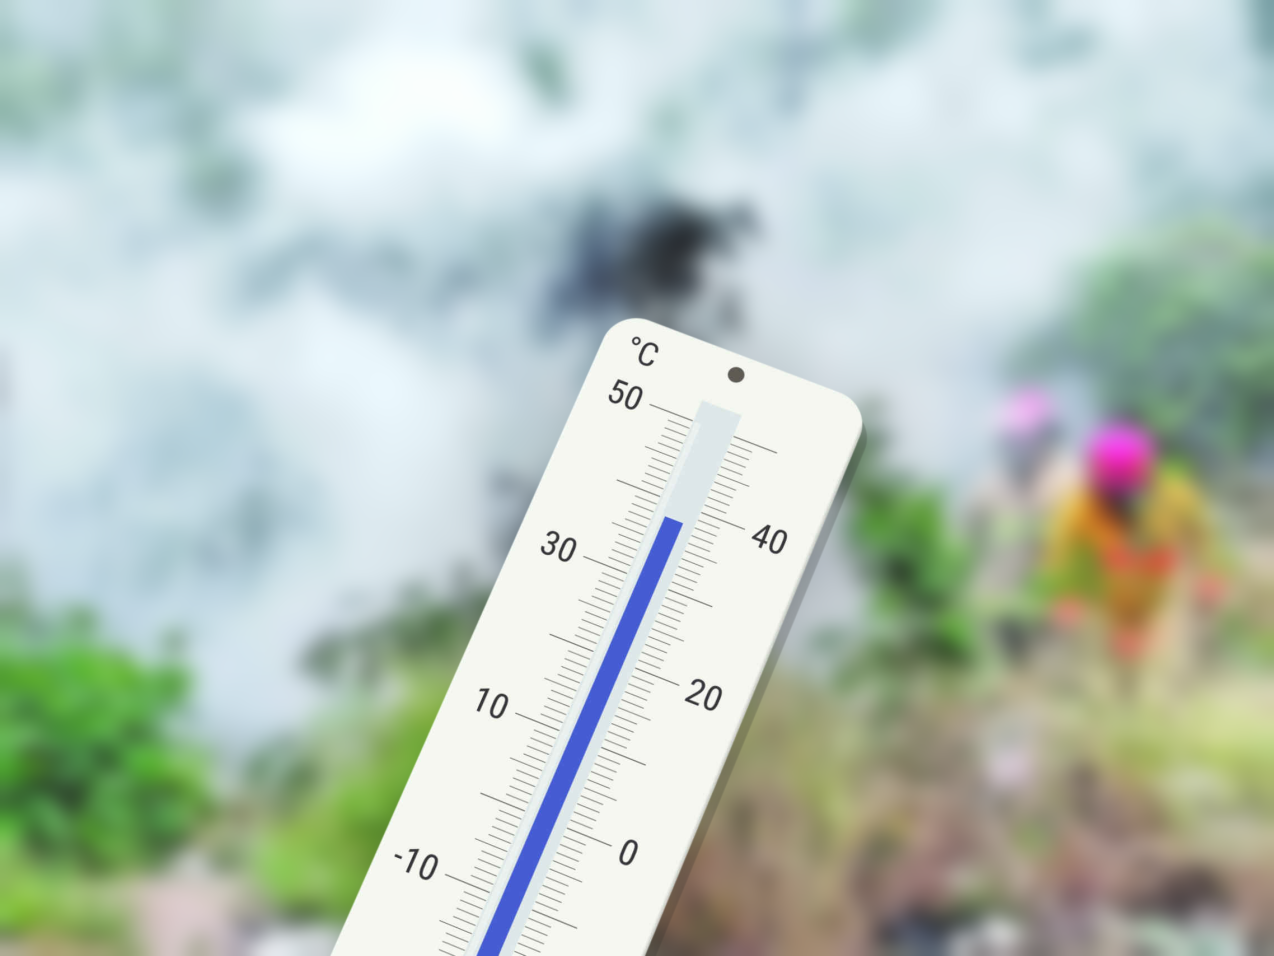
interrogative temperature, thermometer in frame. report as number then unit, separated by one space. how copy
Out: 38 °C
